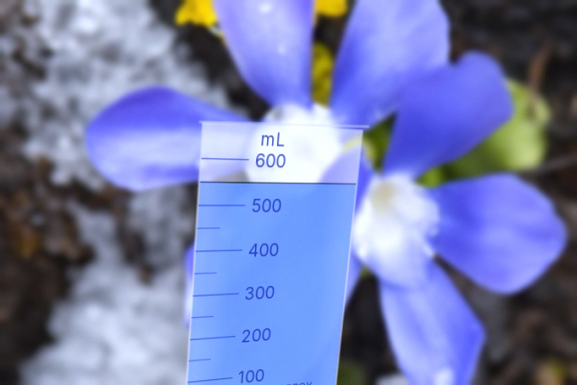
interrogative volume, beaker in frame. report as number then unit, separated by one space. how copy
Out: 550 mL
